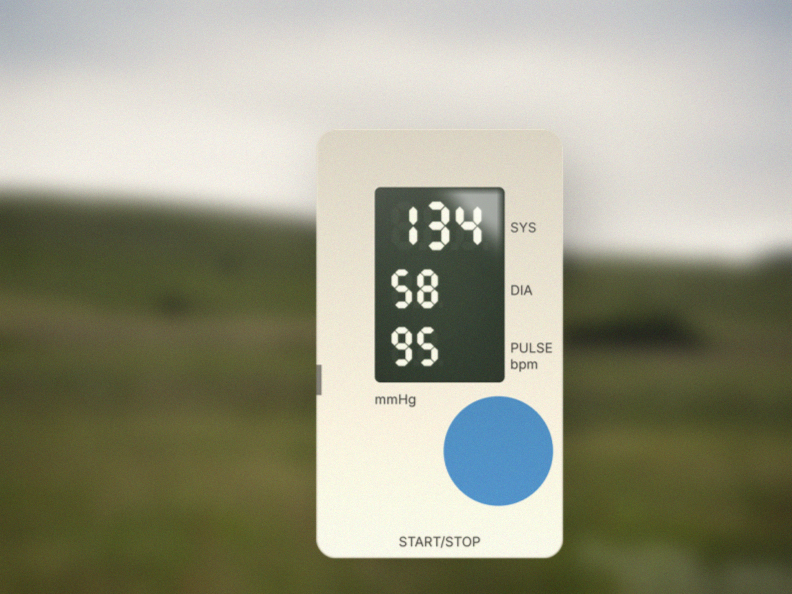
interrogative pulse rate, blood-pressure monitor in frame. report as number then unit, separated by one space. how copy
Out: 95 bpm
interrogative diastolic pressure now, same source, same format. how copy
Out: 58 mmHg
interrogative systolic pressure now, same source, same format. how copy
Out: 134 mmHg
